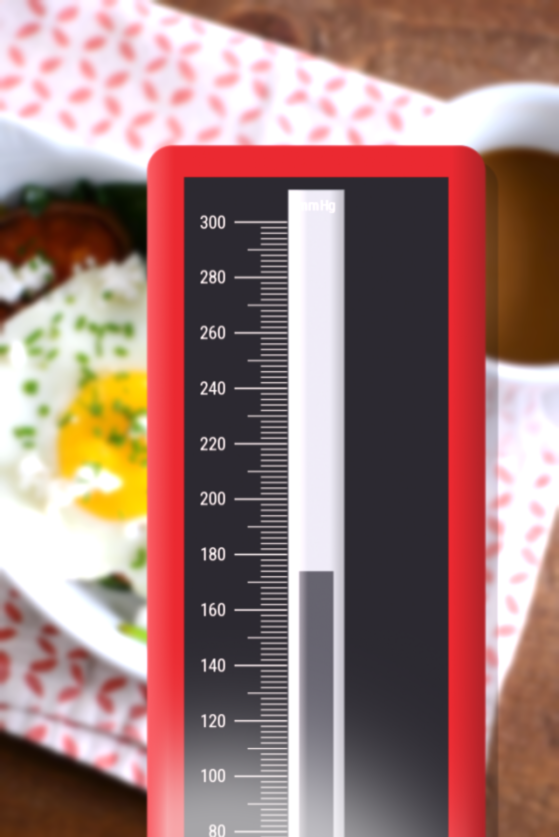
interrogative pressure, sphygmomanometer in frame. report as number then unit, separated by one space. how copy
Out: 174 mmHg
